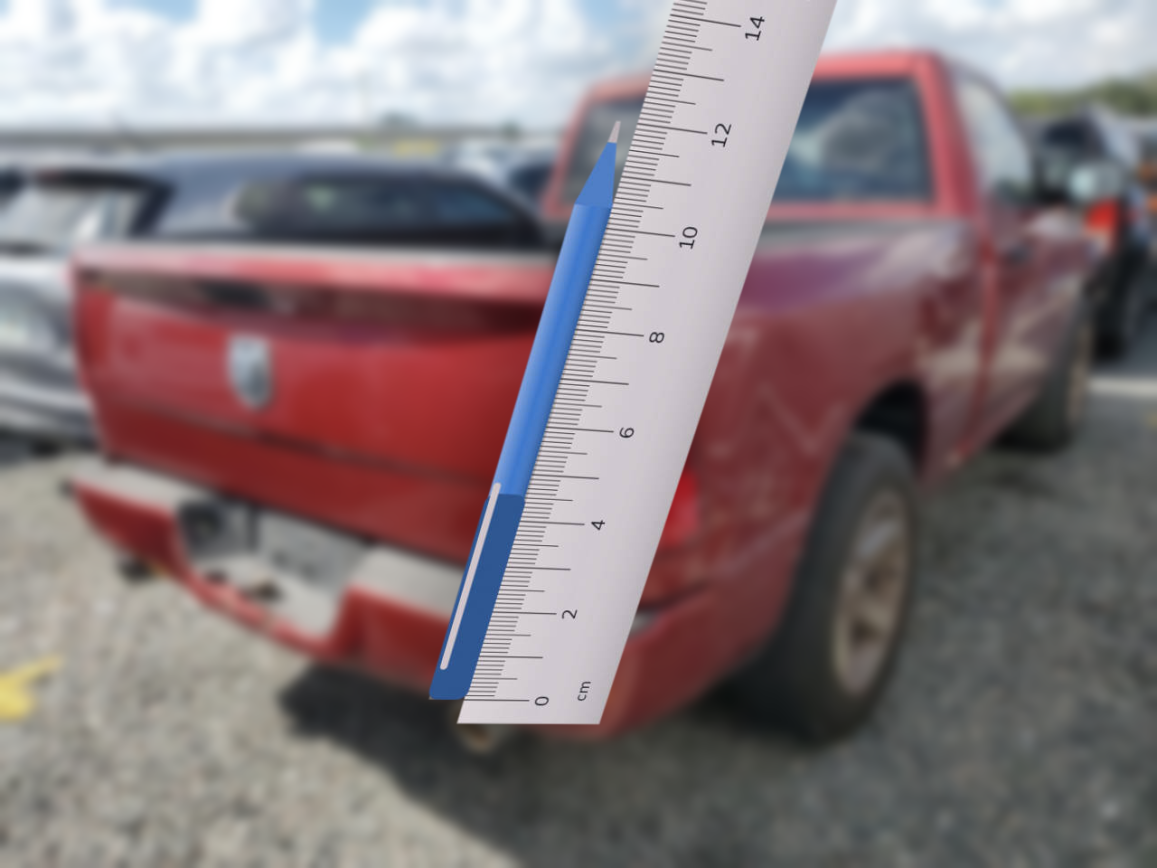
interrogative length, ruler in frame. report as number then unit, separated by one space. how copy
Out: 12 cm
